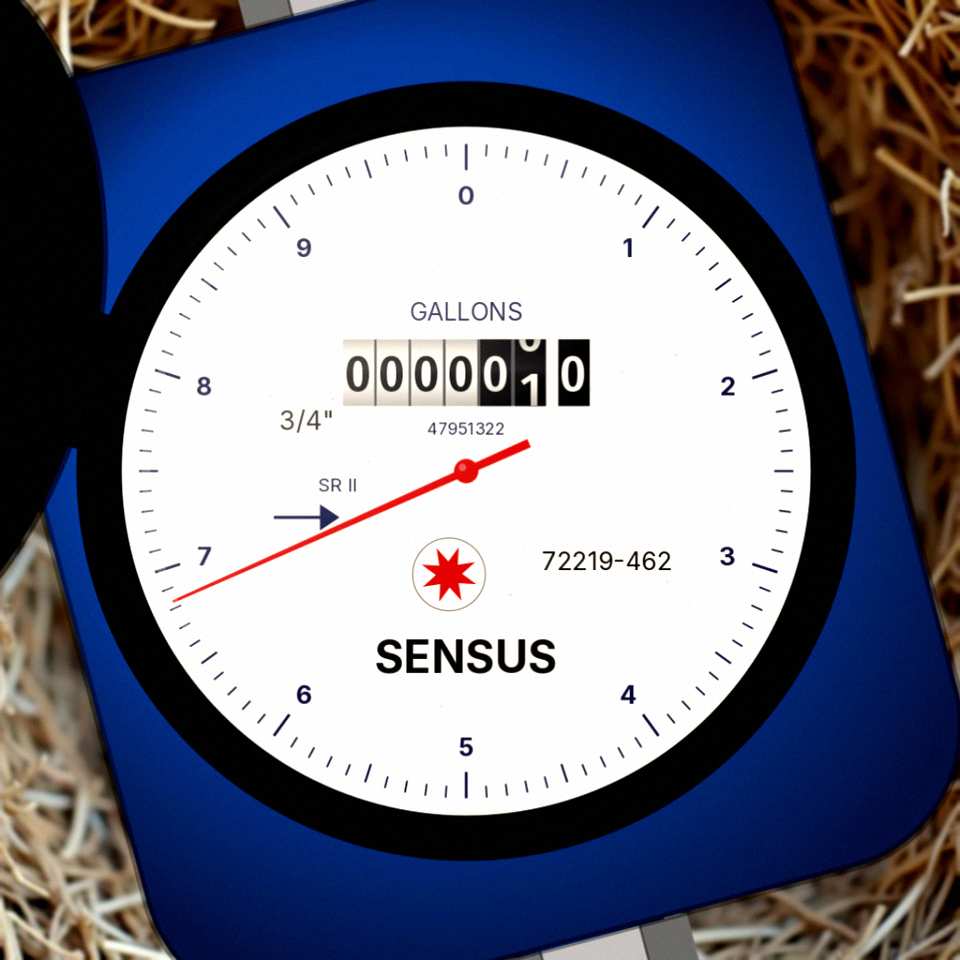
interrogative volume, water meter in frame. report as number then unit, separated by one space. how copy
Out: 6.8 gal
